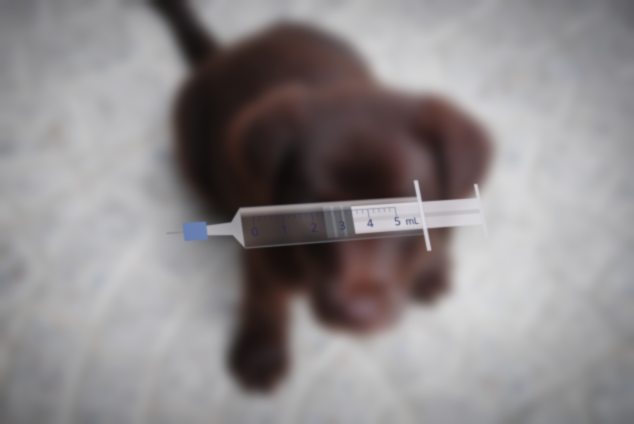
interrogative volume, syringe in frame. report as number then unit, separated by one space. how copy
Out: 2.4 mL
